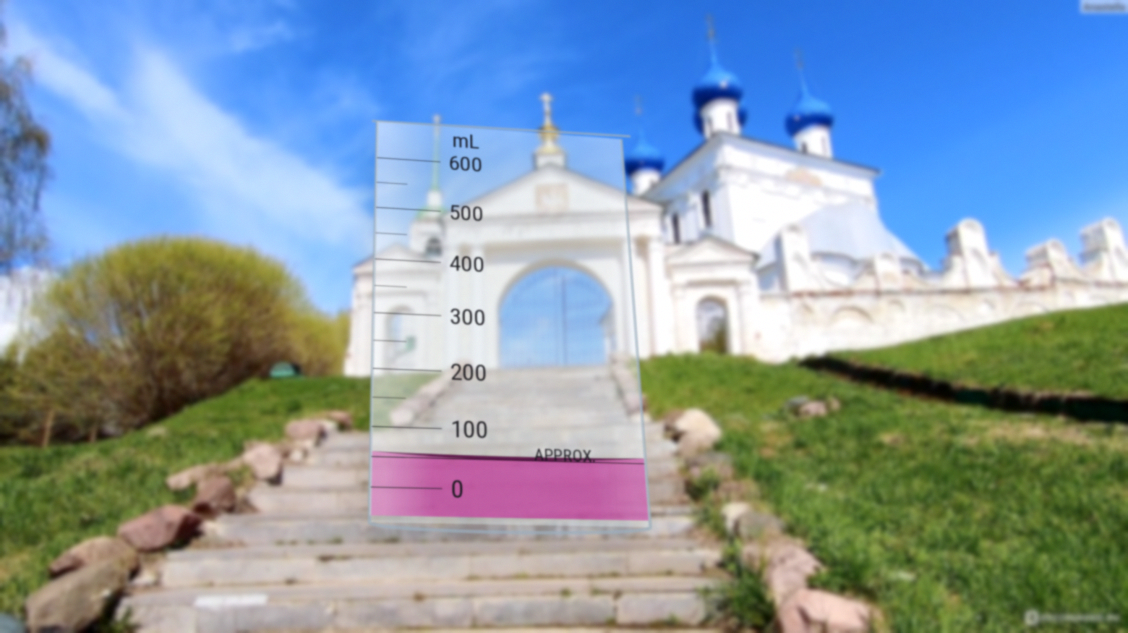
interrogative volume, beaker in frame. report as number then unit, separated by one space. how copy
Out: 50 mL
